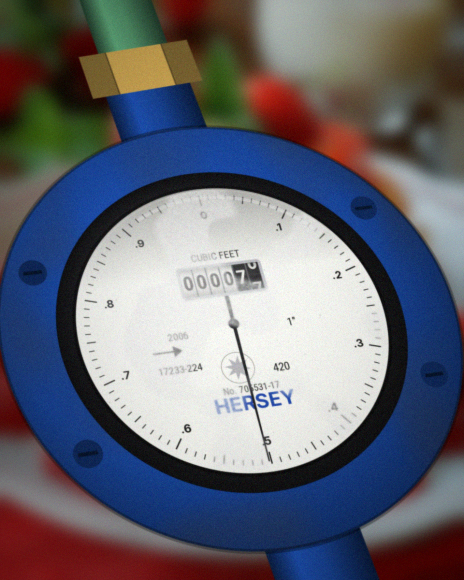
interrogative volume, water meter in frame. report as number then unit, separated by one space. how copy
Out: 76.50 ft³
